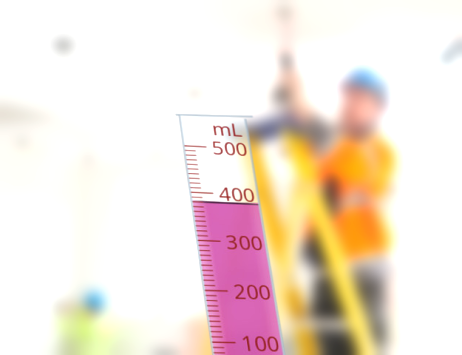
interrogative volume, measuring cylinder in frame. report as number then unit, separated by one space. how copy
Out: 380 mL
